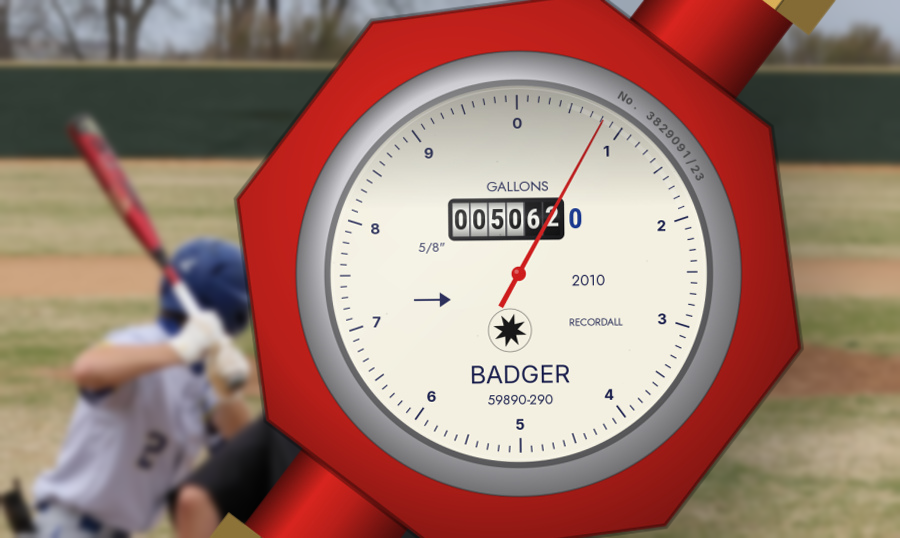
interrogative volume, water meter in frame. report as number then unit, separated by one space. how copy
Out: 50620.8 gal
